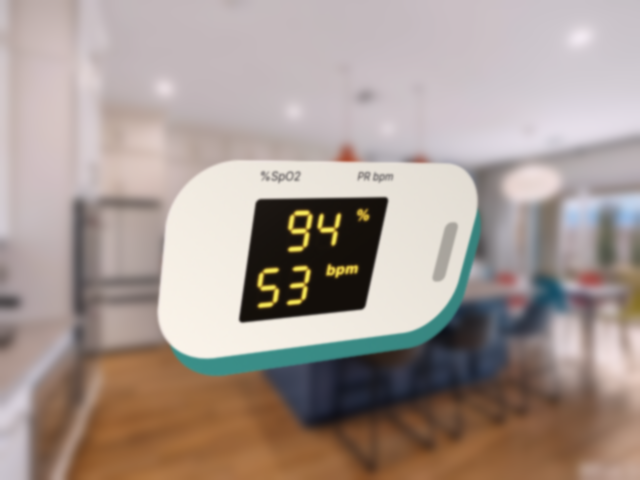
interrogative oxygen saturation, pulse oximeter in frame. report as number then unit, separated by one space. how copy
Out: 94 %
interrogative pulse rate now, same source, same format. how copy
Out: 53 bpm
